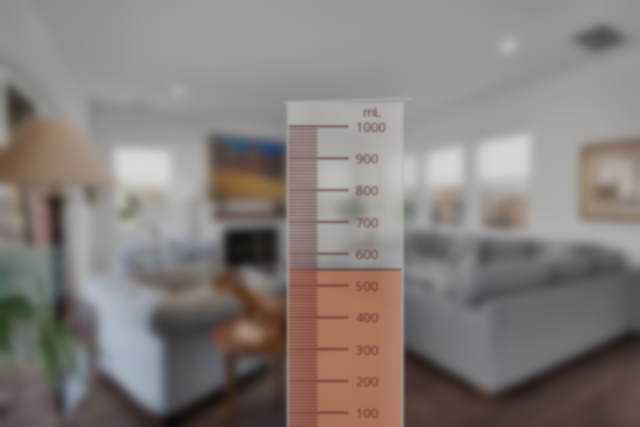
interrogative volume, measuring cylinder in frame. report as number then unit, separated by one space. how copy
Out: 550 mL
